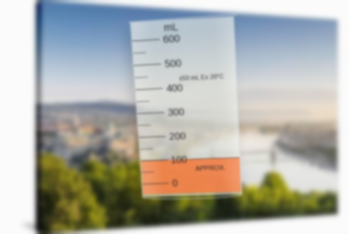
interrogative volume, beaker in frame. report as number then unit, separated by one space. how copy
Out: 100 mL
